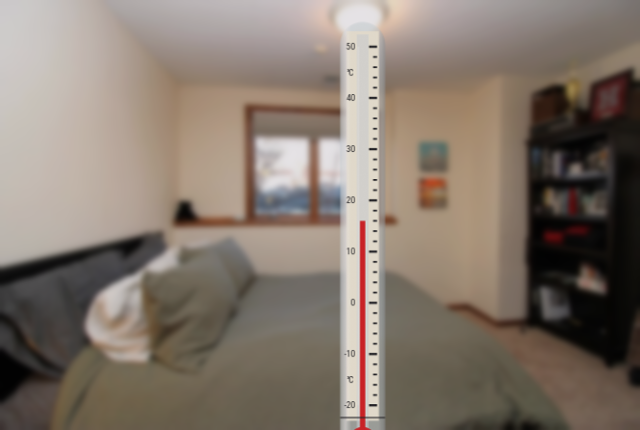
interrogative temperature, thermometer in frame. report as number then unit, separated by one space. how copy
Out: 16 °C
